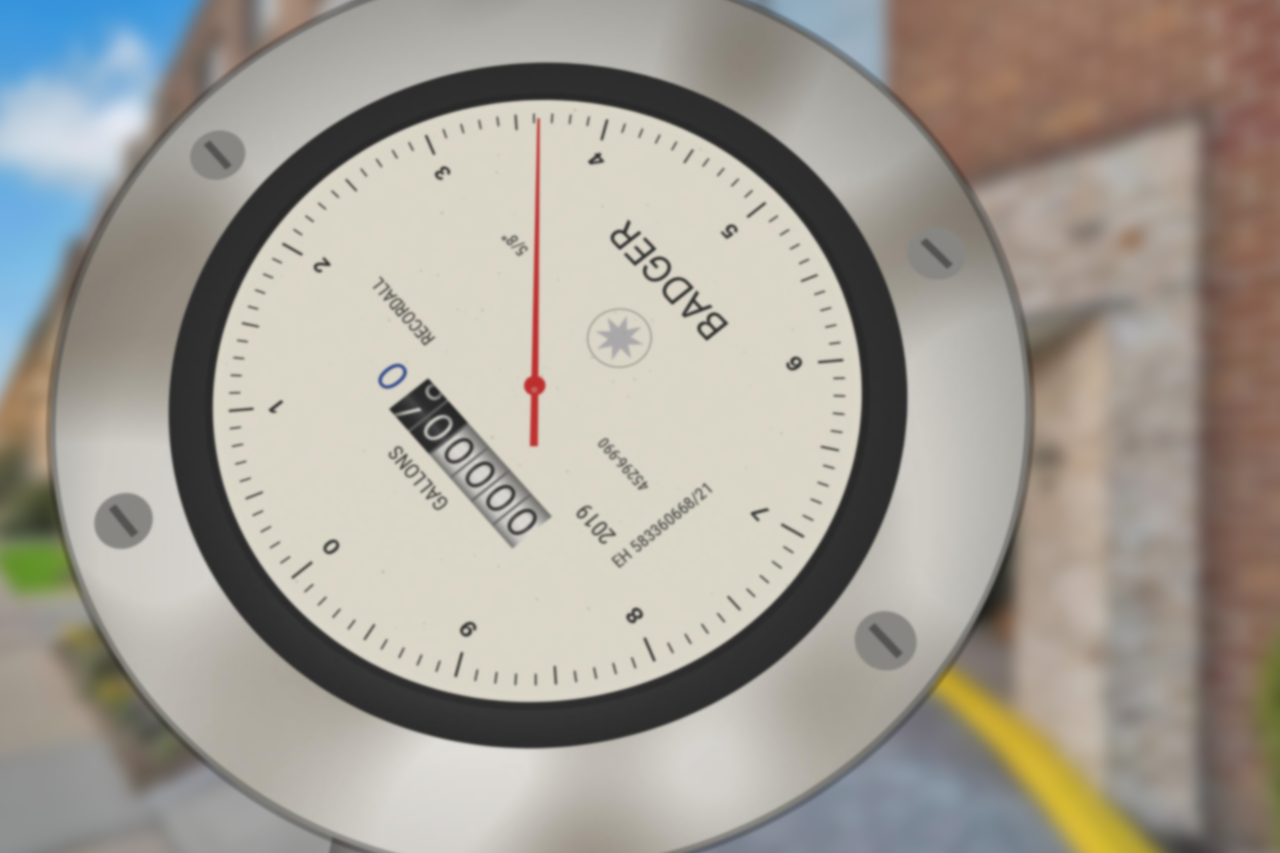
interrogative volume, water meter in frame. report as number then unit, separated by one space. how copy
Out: 73.6 gal
